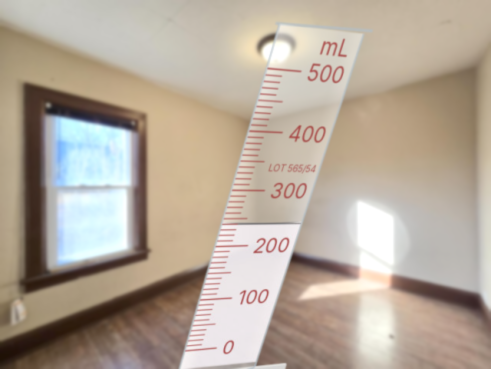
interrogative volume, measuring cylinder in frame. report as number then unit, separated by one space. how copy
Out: 240 mL
